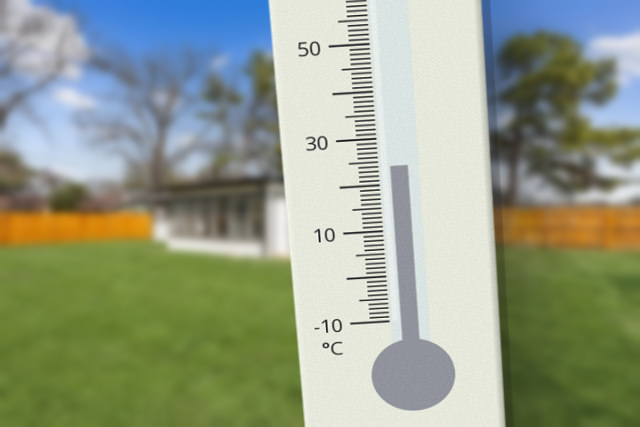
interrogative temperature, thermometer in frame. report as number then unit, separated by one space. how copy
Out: 24 °C
